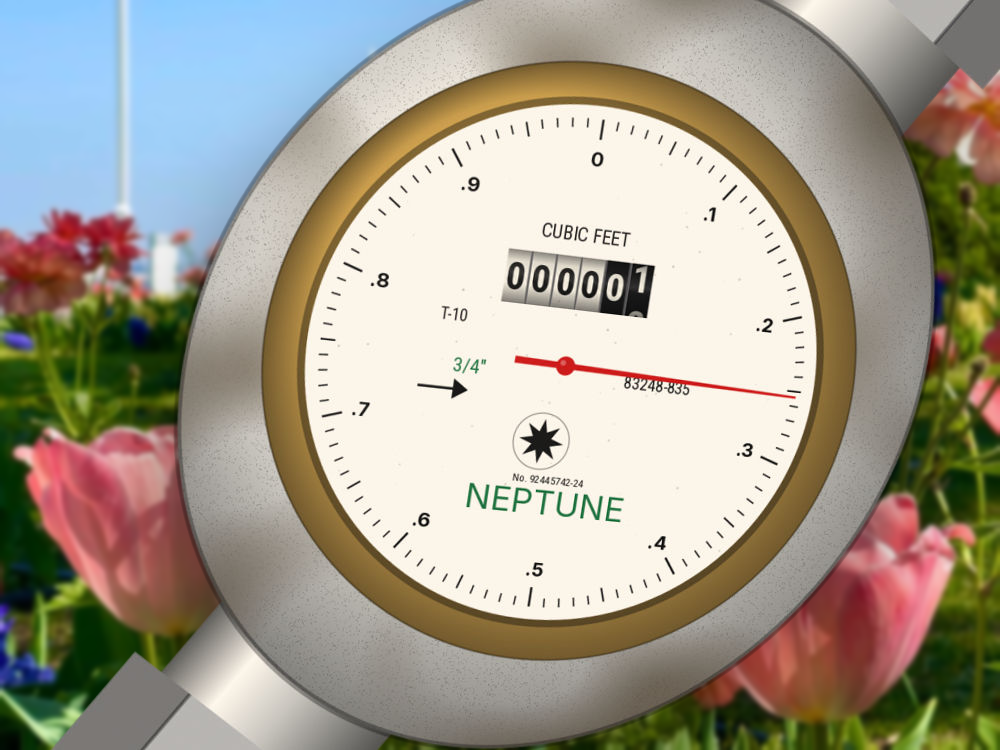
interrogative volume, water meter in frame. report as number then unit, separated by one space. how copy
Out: 1.25 ft³
